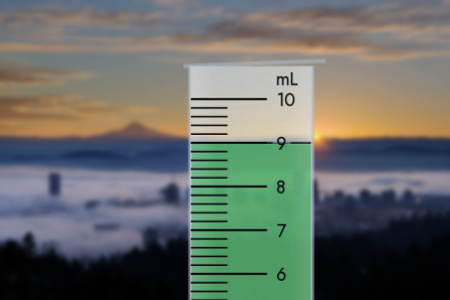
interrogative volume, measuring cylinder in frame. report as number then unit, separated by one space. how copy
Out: 9 mL
